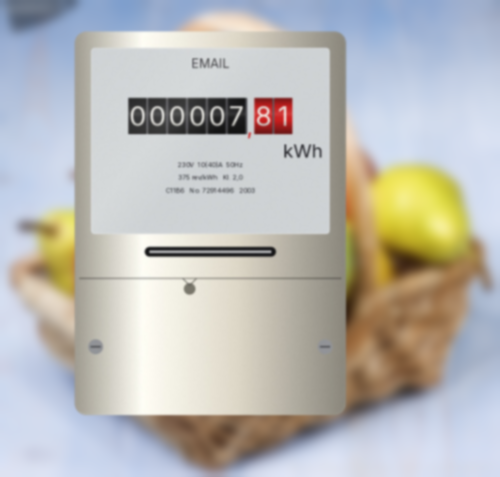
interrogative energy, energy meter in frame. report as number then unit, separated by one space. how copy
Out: 7.81 kWh
